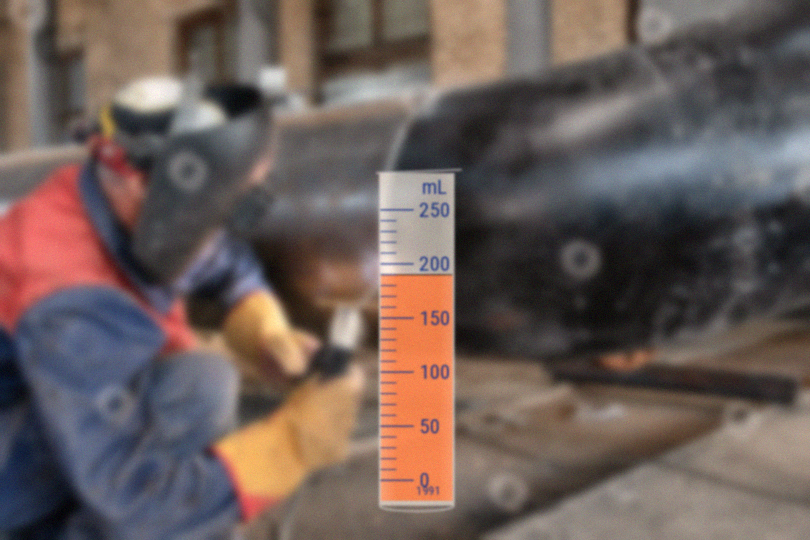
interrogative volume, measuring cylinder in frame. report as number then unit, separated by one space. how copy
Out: 190 mL
